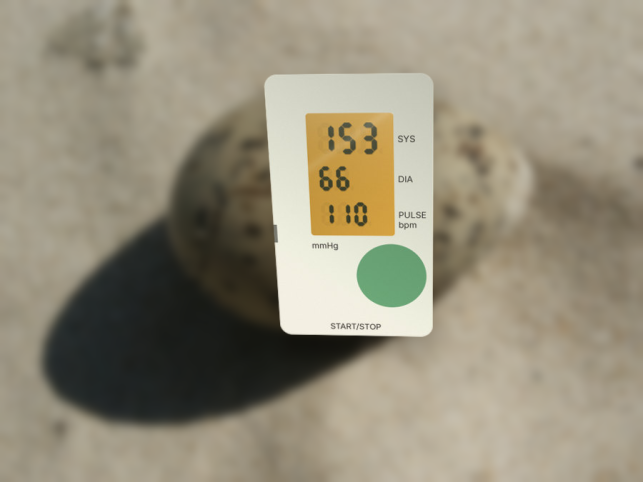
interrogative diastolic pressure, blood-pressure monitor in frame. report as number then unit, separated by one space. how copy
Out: 66 mmHg
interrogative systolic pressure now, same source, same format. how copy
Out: 153 mmHg
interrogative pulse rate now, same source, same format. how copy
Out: 110 bpm
